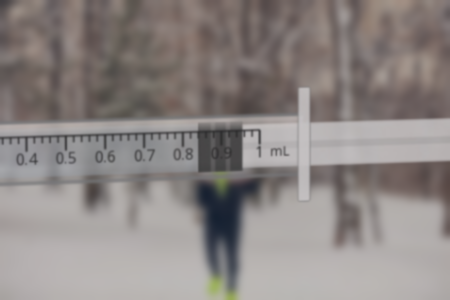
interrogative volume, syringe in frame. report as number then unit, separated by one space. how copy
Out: 0.84 mL
